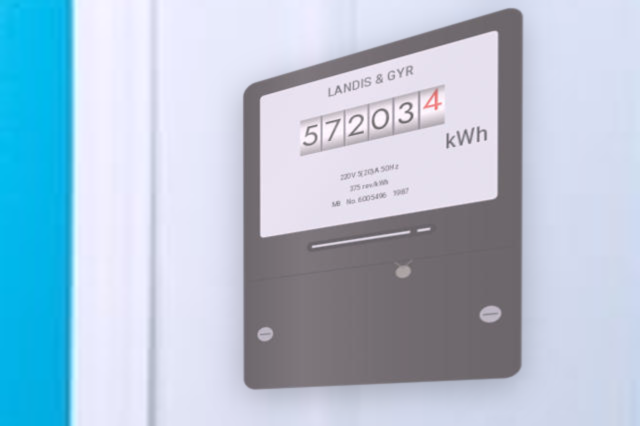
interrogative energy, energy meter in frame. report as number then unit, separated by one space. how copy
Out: 57203.4 kWh
